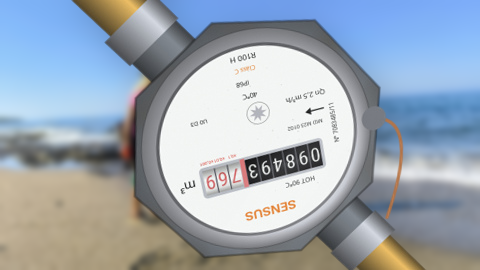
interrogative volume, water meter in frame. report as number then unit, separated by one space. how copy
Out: 98493.769 m³
